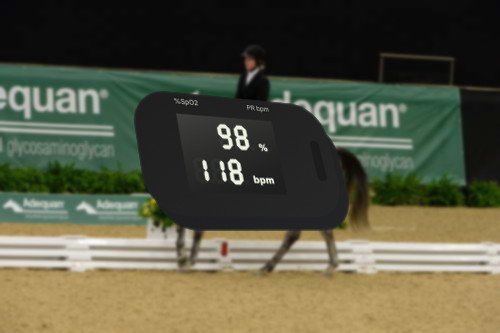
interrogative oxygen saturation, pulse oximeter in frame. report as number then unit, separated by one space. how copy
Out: 98 %
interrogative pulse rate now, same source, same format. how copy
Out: 118 bpm
